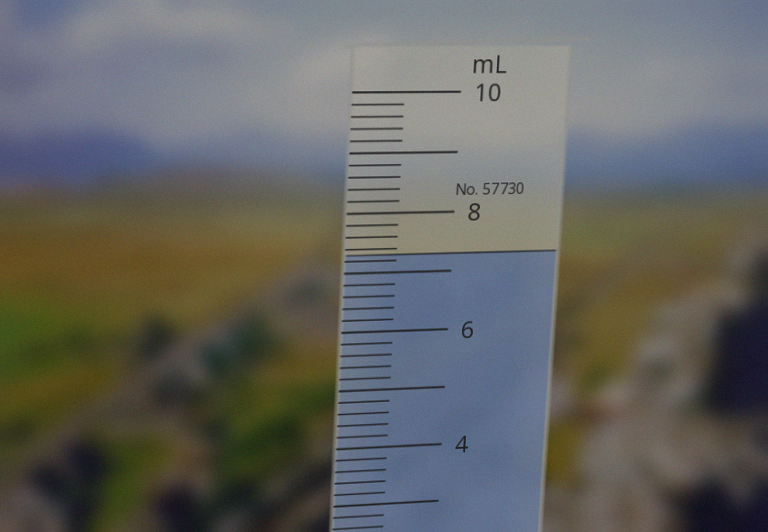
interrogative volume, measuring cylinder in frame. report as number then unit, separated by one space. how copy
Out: 7.3 mL
